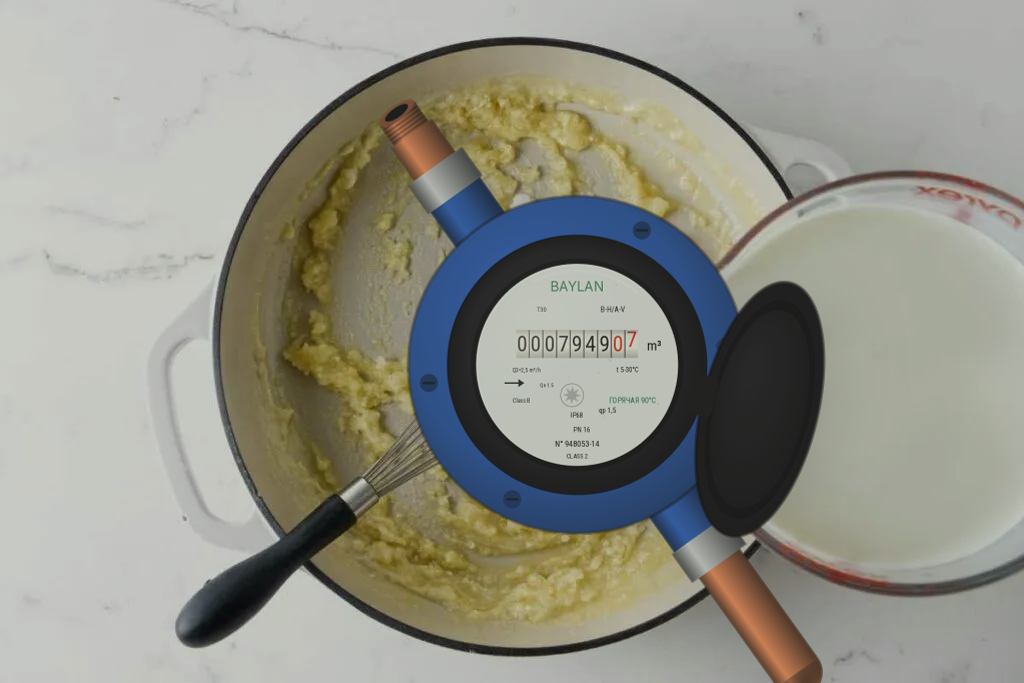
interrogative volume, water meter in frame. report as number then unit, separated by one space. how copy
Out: 7949.07 m³
